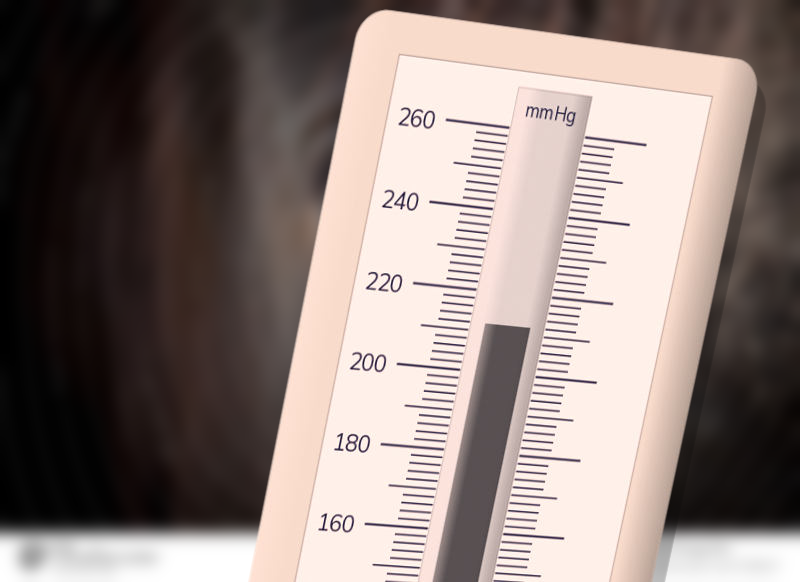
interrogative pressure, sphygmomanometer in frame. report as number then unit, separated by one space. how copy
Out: 212 mmHg
